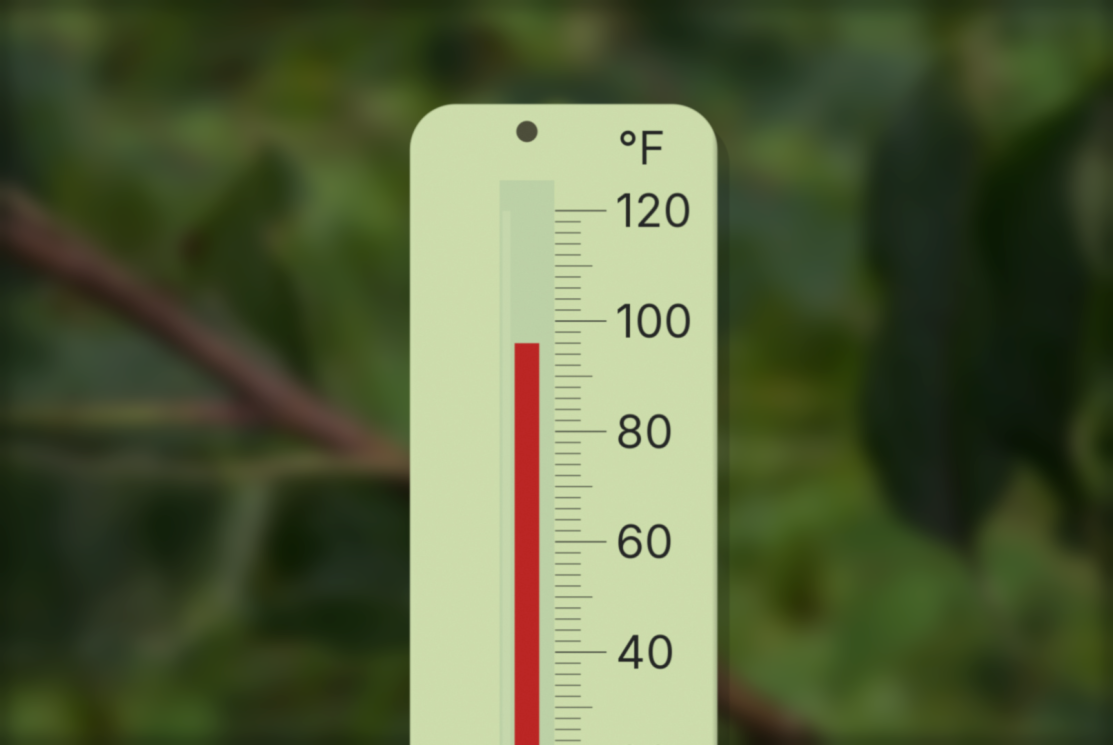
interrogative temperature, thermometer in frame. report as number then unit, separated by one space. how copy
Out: 96 °F
